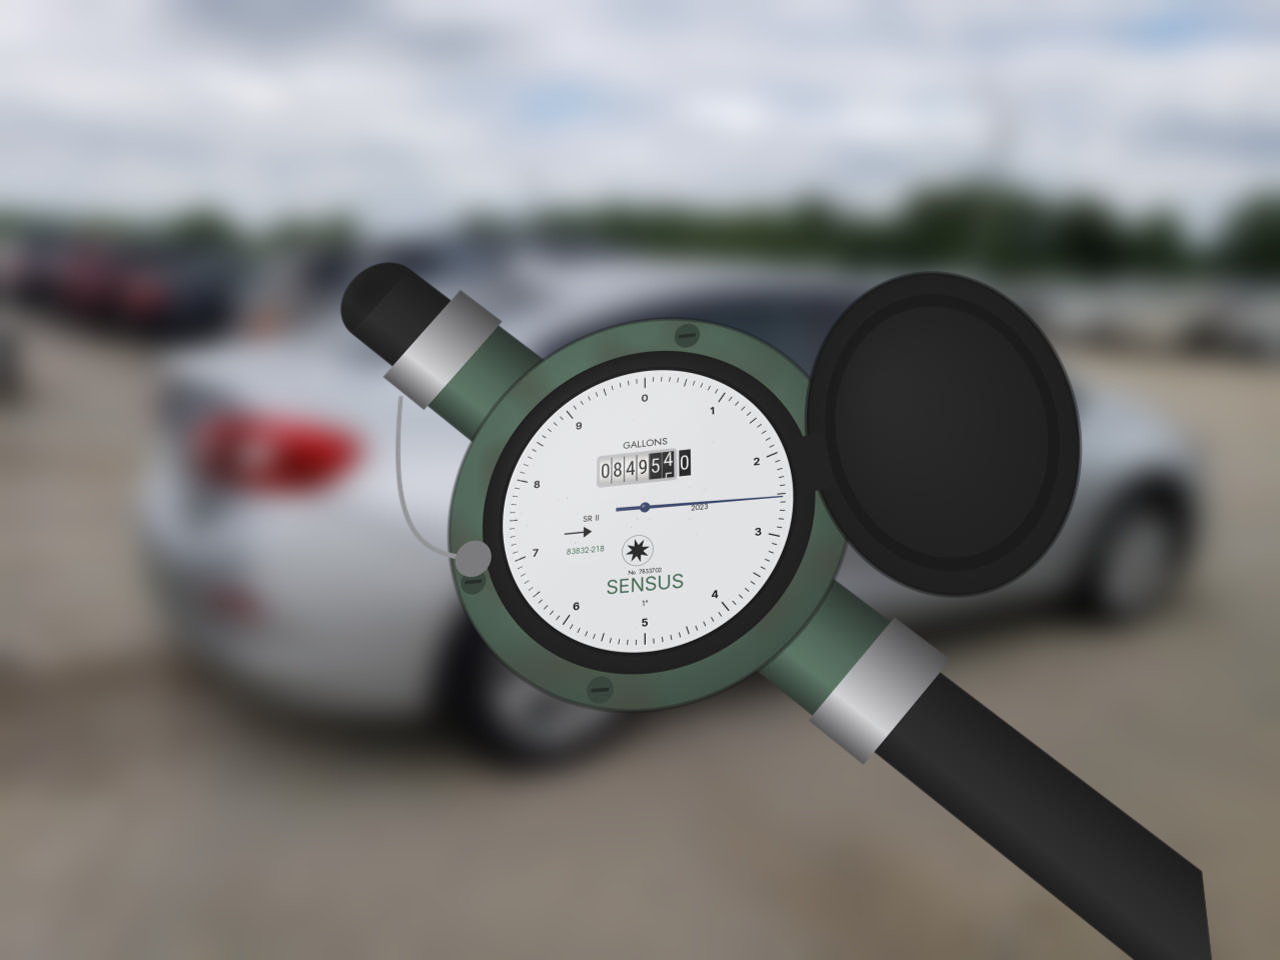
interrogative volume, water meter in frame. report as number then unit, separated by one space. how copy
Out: 849542.5 gal
